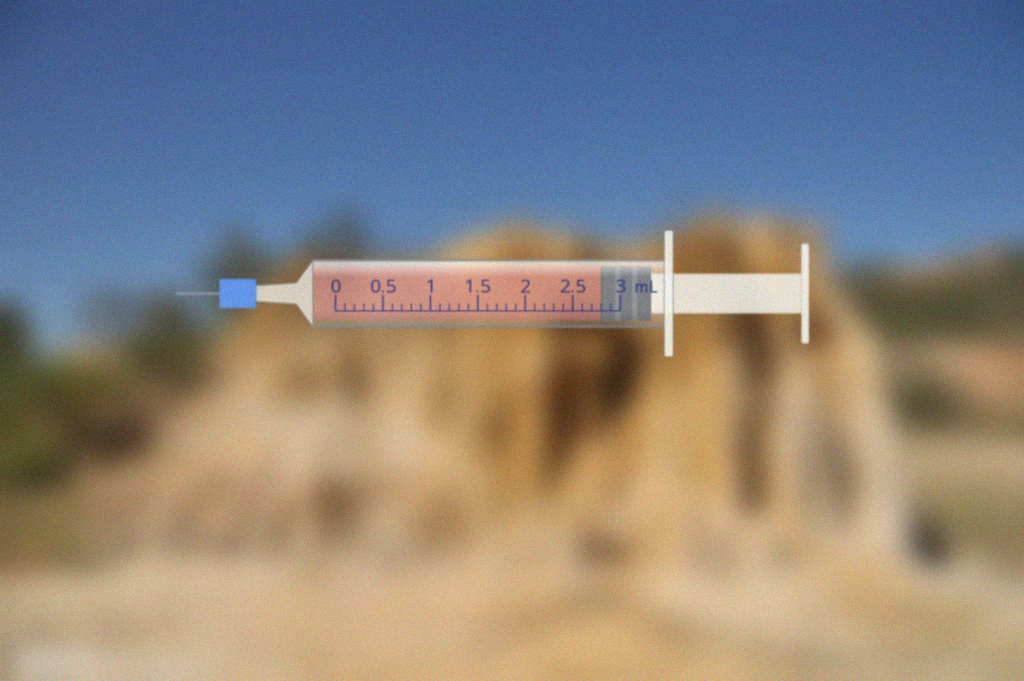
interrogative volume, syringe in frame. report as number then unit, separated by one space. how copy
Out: 2.8 mL
